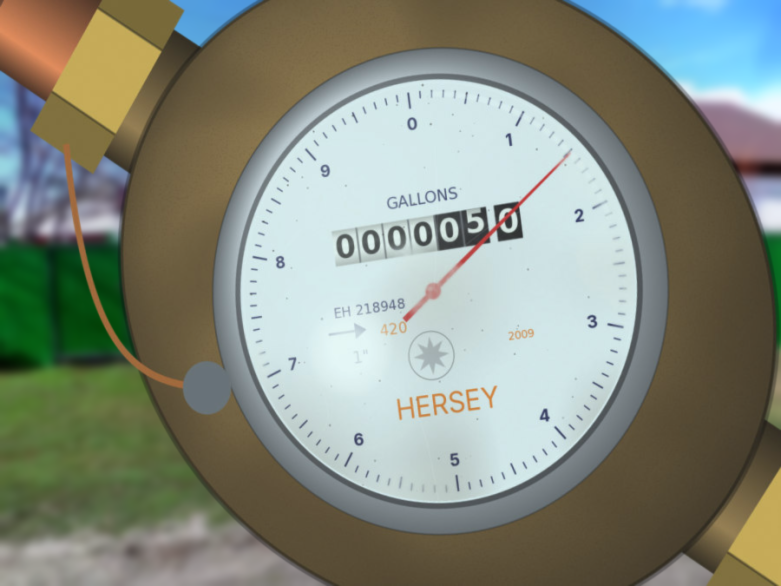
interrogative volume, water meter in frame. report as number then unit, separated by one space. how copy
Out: 51.5 gal
